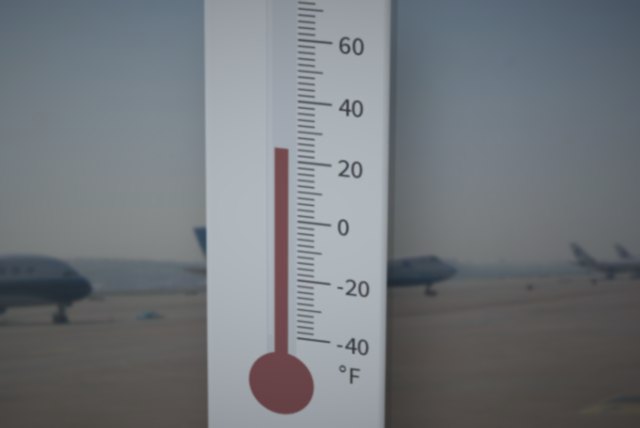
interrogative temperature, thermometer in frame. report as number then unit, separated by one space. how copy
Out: 24 °F
